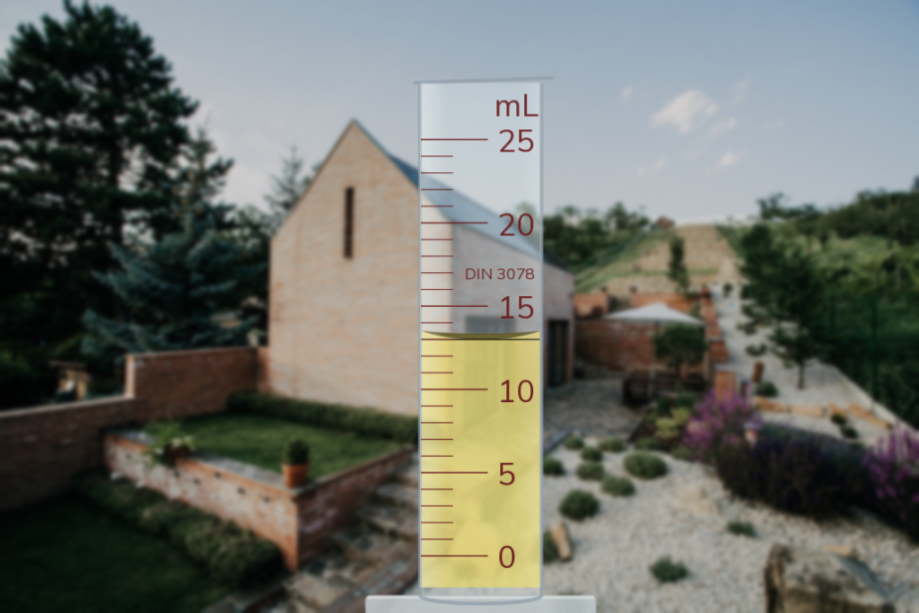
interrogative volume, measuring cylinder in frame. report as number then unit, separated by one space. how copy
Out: 13 mL
